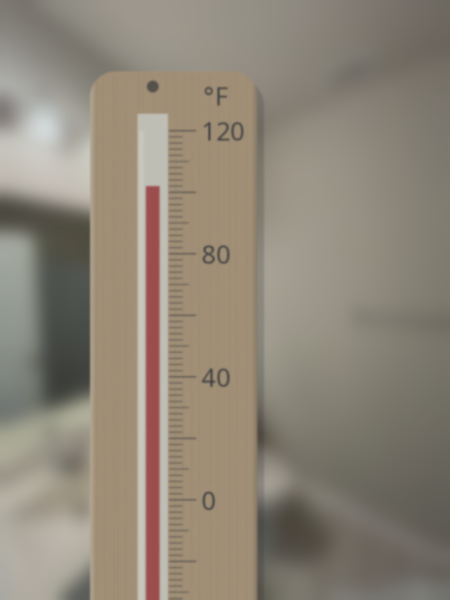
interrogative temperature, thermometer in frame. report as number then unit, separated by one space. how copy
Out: 102 °F
